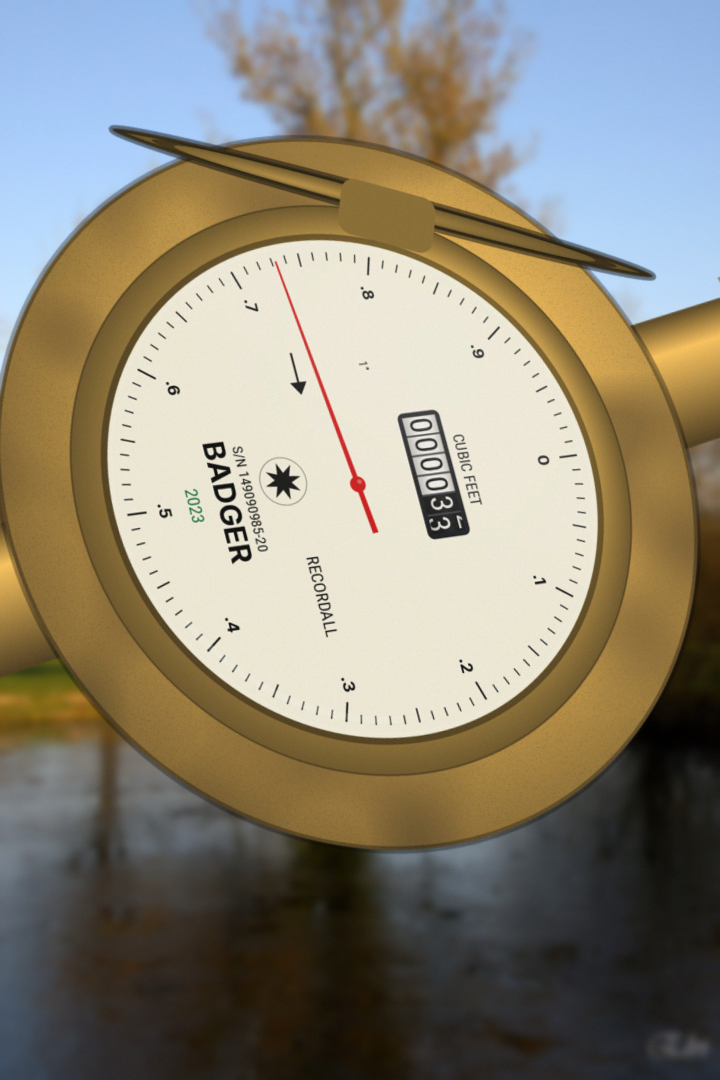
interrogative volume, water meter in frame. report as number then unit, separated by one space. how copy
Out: 32.73 ft³
